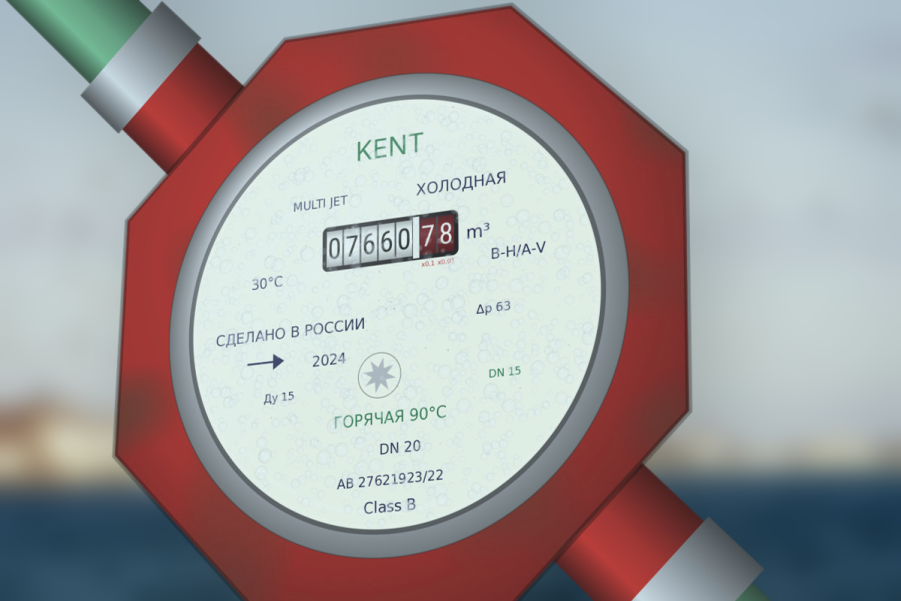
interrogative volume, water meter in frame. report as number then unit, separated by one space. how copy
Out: 7660.78 m³
